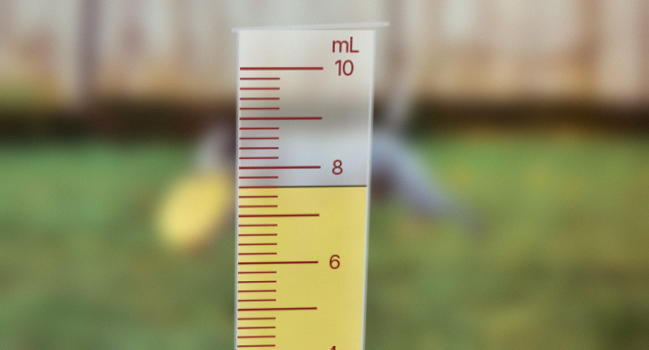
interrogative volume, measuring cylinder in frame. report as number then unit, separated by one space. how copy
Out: 7.6 mL
